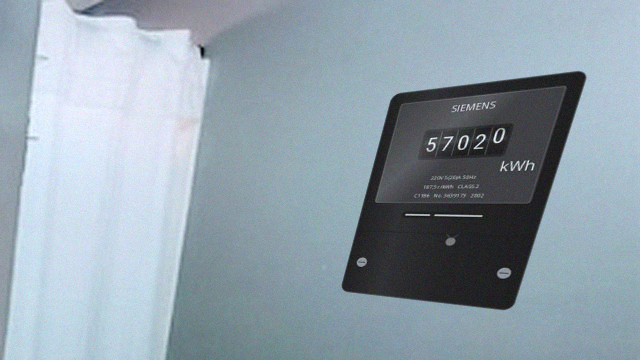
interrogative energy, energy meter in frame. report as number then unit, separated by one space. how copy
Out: 57020 kWh
